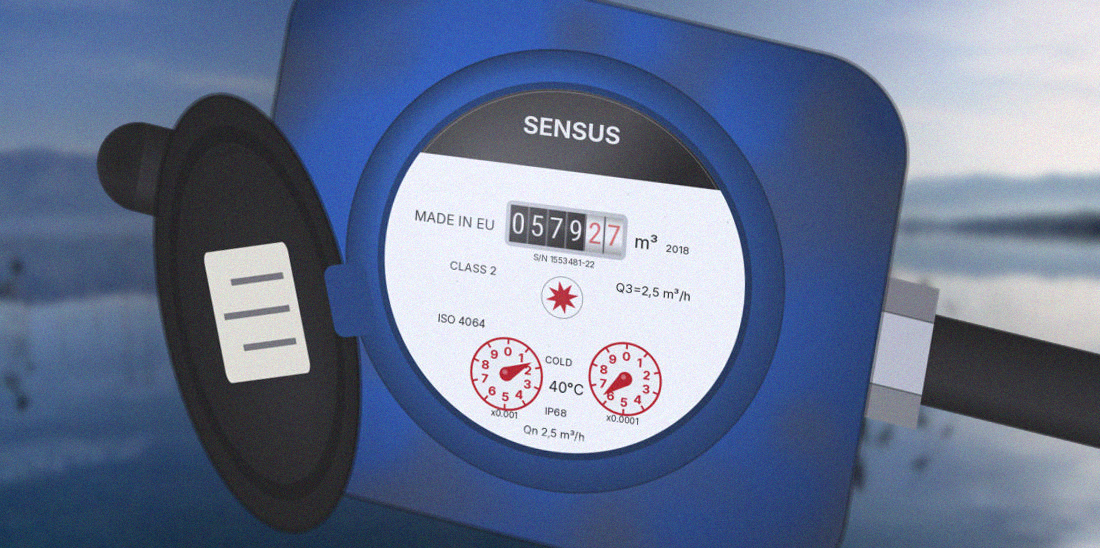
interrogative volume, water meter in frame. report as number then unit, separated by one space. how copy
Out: 579.2716 m³
